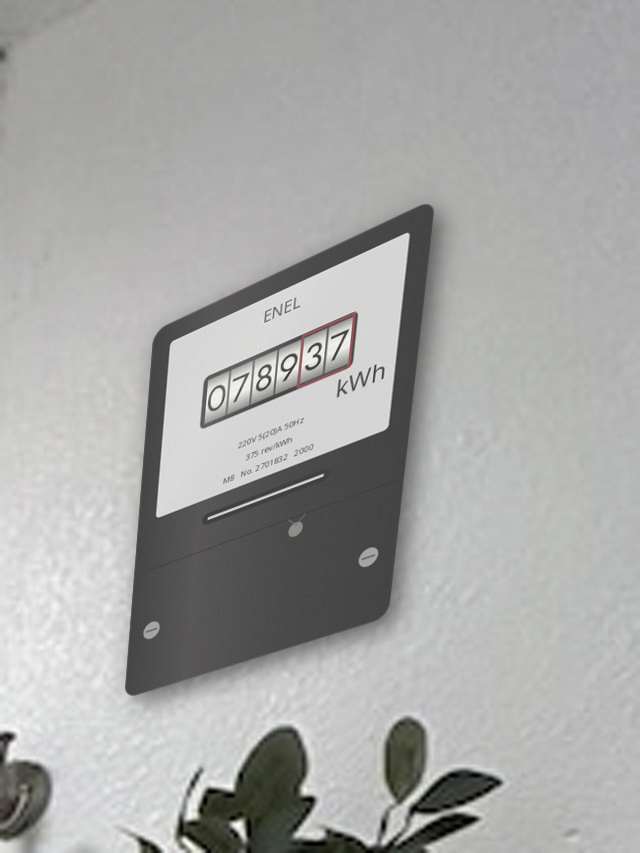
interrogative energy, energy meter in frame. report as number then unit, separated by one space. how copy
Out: 789.37 kWh
